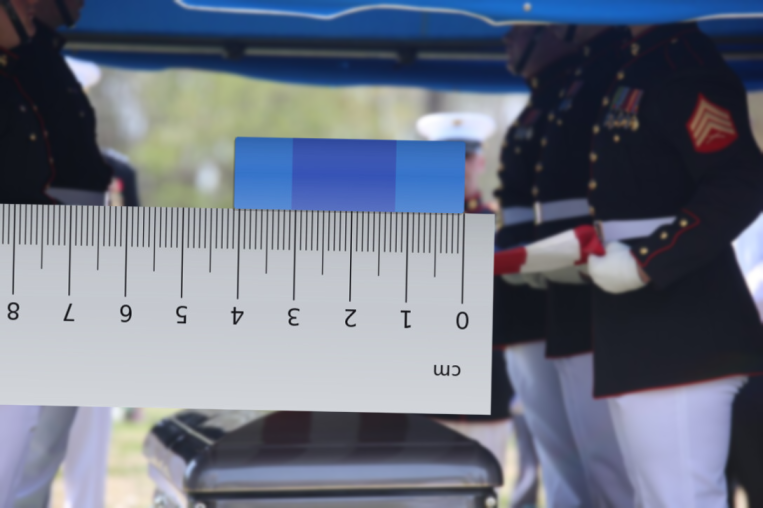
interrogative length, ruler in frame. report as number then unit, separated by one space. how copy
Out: 4.1 cm
